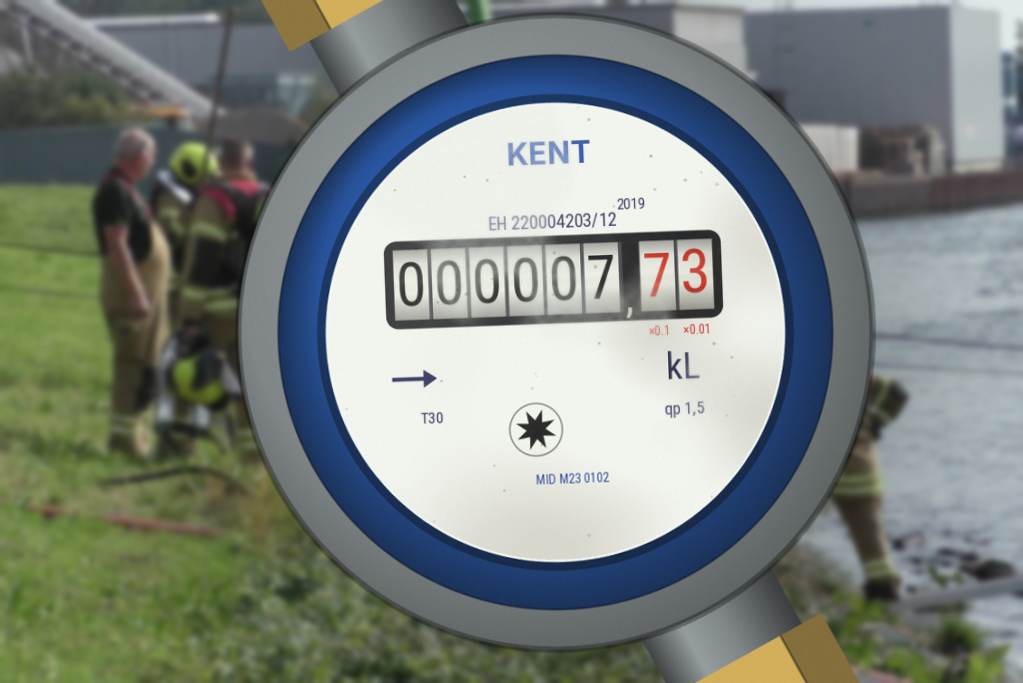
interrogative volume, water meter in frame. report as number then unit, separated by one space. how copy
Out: 7.73 kL
